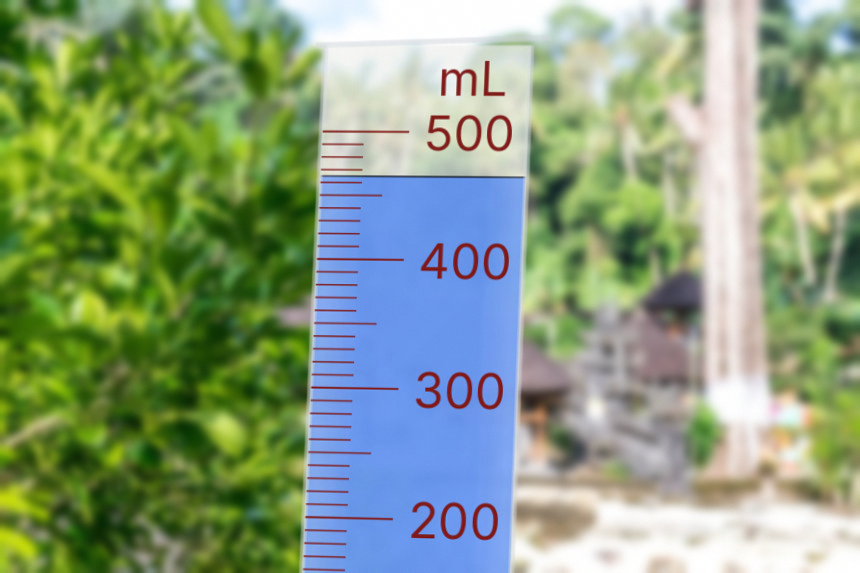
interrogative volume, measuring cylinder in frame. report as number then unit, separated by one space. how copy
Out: 465 mL
